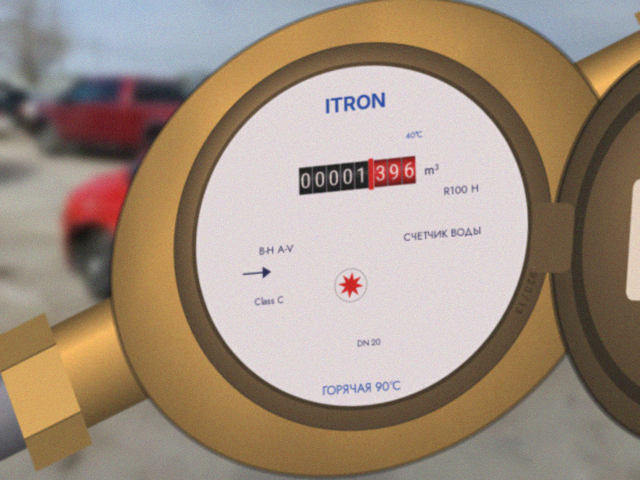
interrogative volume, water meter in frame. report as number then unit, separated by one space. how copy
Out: 1.396 m³
